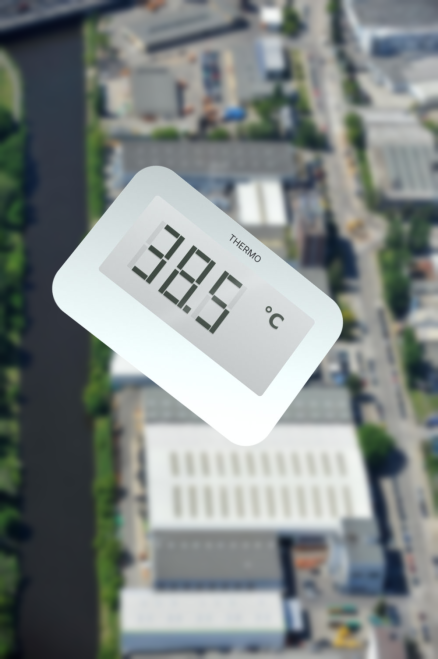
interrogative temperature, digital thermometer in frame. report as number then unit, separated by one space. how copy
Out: 38.5 °C
